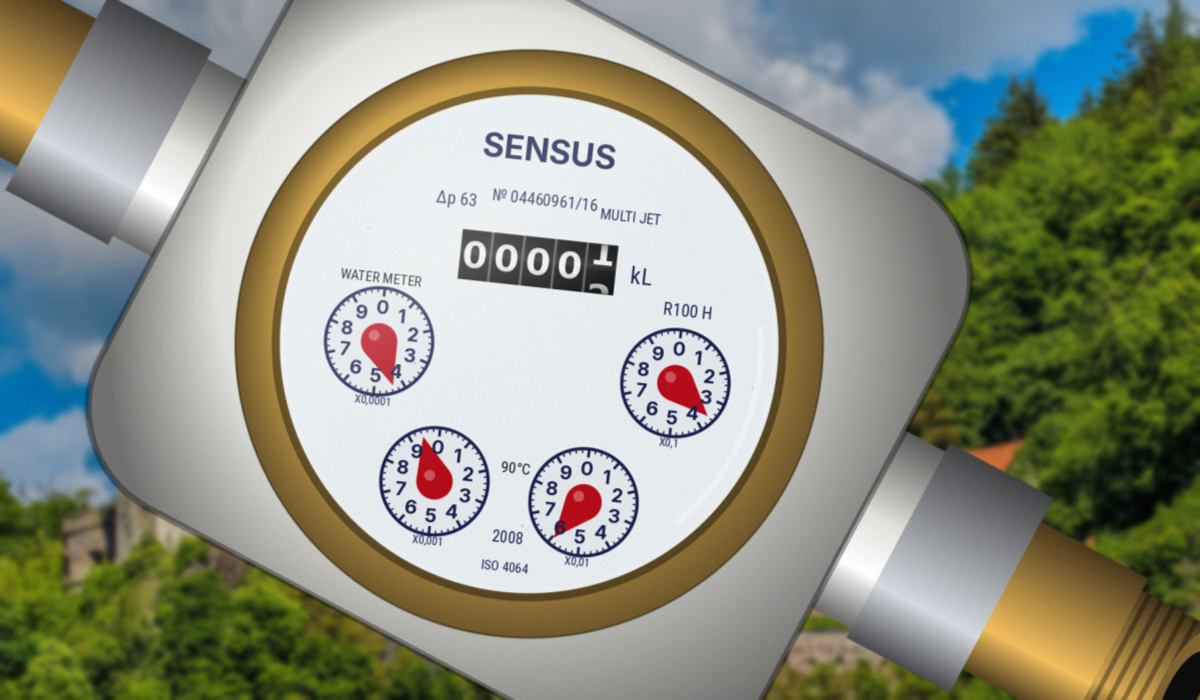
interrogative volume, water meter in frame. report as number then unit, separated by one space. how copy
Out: 1.3594 kL
